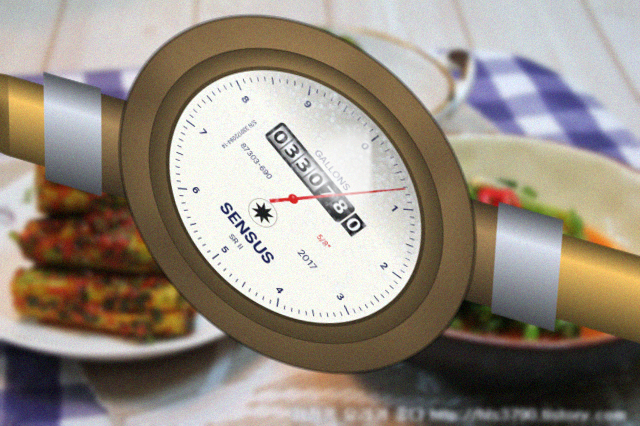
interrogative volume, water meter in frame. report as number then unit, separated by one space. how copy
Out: 330780.7 gal
